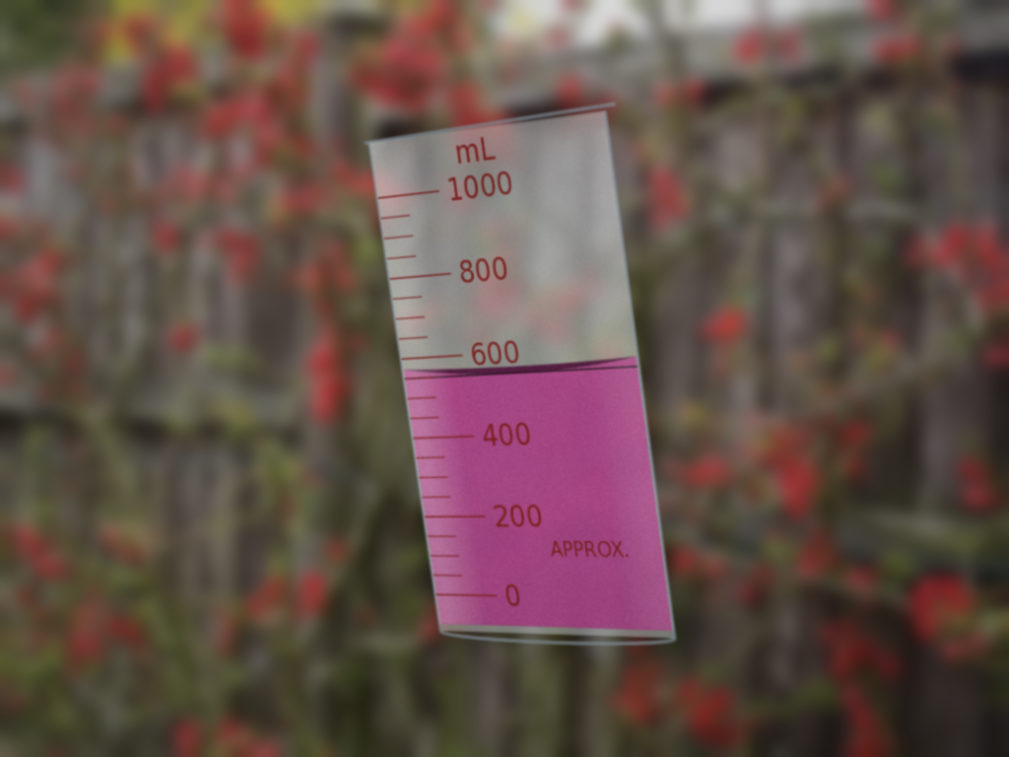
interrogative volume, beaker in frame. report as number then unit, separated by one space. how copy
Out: 550 mL
